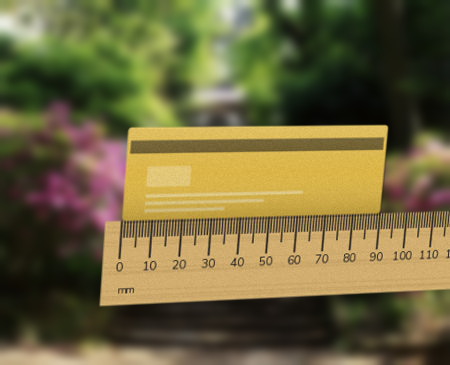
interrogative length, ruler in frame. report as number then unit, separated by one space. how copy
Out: 90 mm
